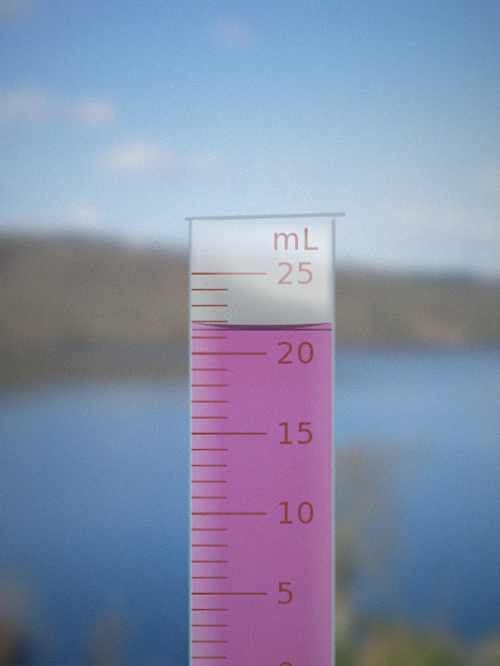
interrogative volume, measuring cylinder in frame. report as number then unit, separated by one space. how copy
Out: 21.5 mL
